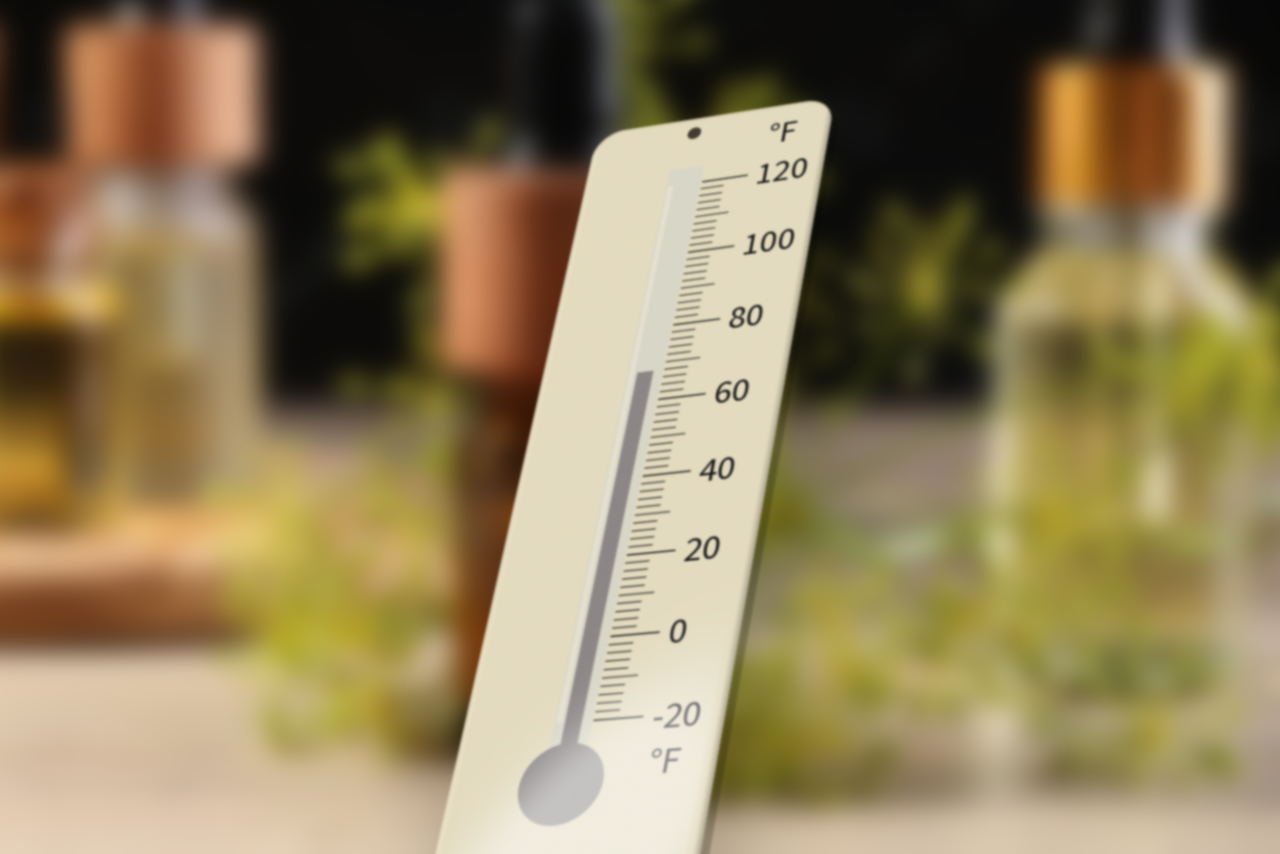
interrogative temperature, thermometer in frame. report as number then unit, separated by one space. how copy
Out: 68 °F
